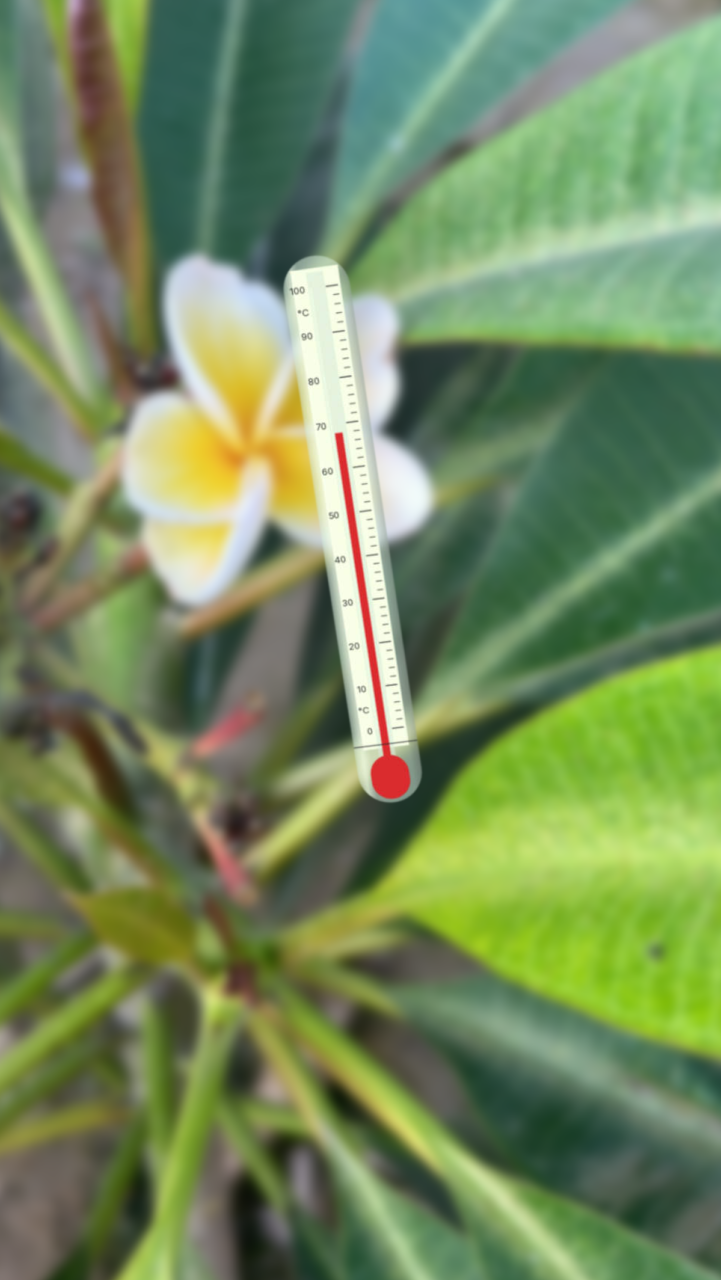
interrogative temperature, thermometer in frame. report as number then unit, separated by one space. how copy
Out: 68 °C
